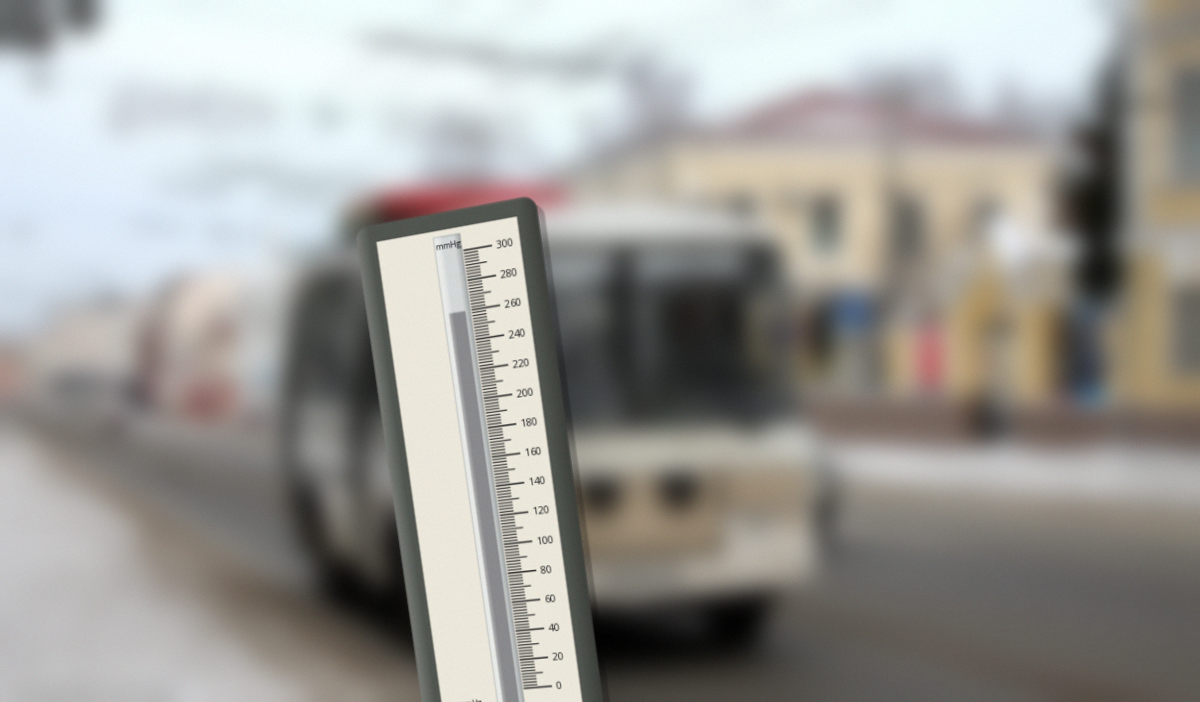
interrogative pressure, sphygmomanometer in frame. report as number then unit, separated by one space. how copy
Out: 260 mmHg
